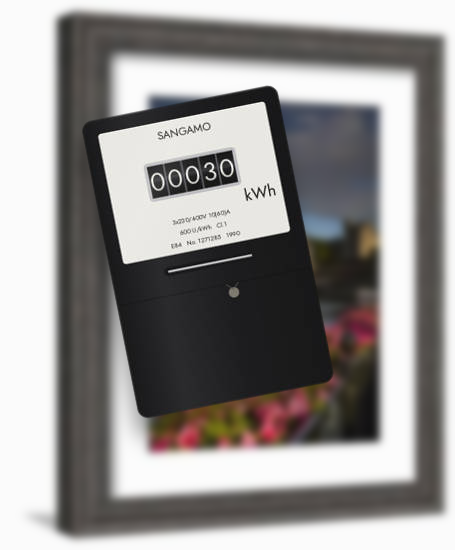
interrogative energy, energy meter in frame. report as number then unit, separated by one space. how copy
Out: 30 kWh
